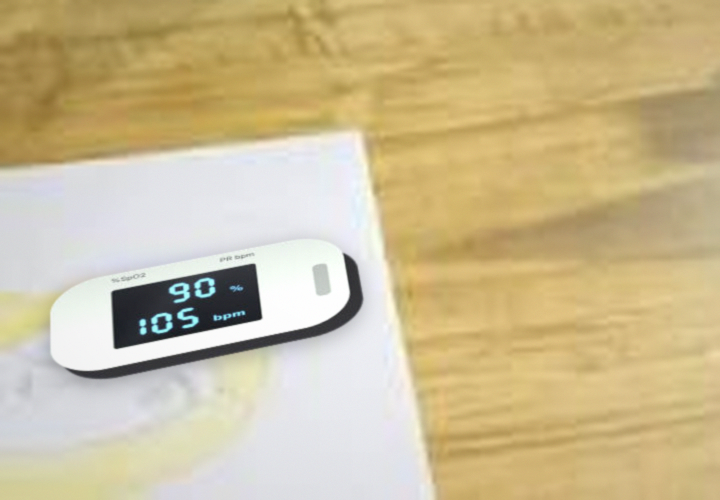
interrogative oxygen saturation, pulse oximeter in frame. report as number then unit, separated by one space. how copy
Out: 90 %
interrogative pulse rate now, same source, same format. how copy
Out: 105 bpm
